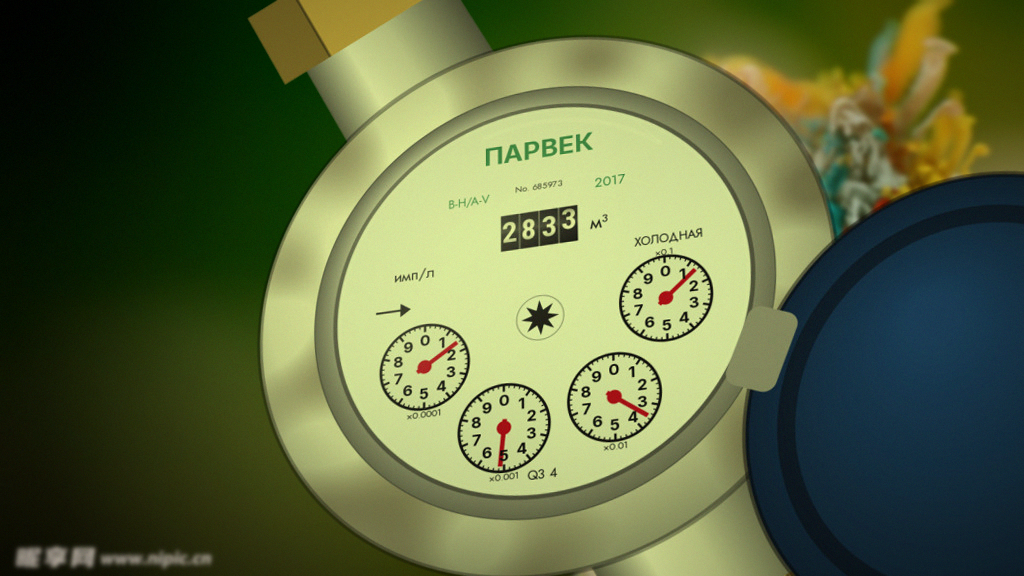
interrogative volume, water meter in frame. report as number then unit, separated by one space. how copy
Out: 2833.1351 m³
